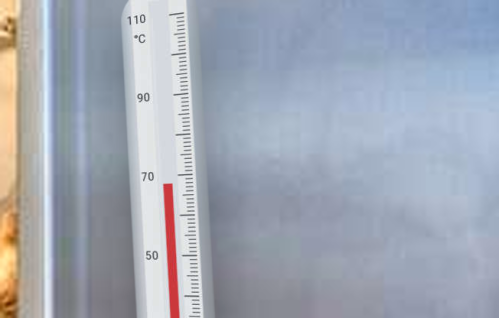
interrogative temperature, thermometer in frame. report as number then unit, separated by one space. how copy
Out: 68 °C
